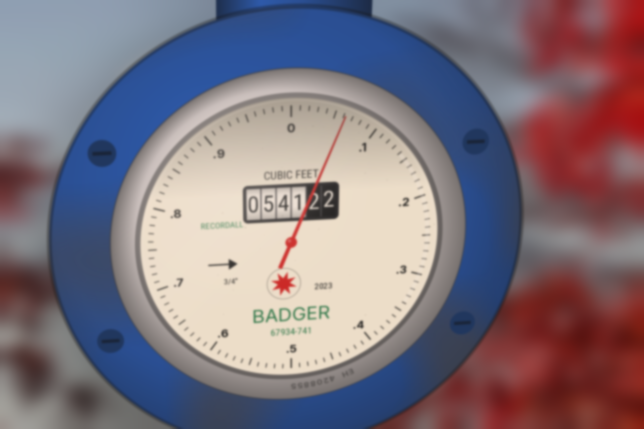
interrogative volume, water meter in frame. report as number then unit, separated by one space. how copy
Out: 54122.06 ft³
